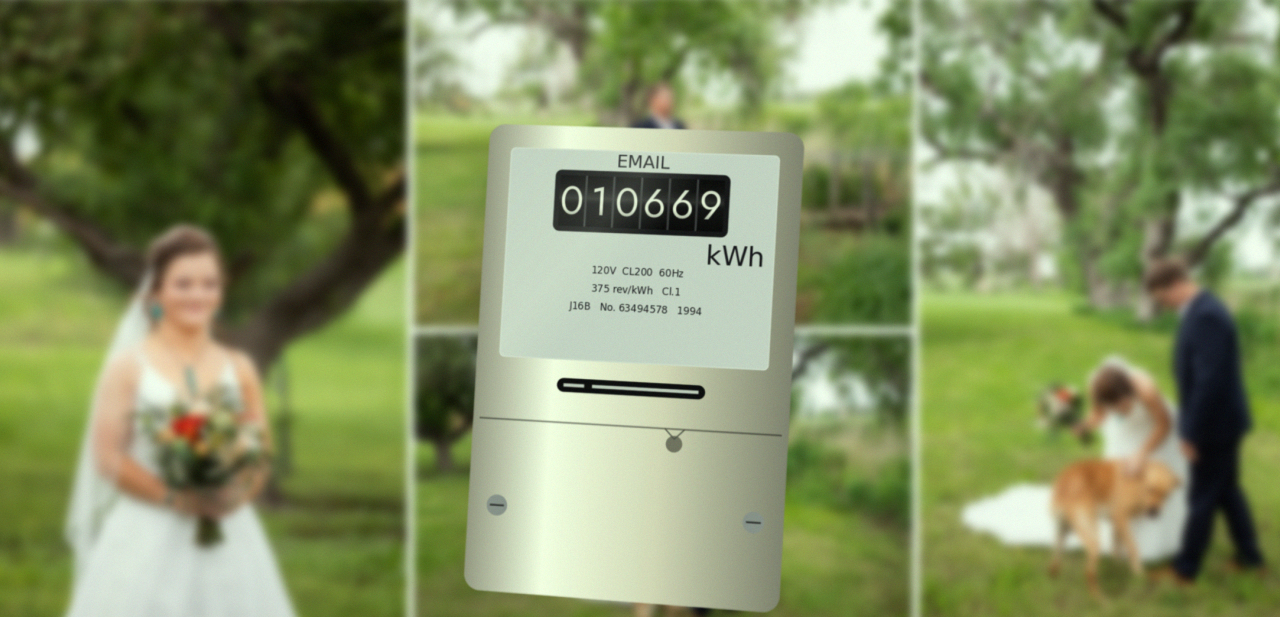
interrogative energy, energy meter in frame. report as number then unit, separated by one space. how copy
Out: 10669 kWh
